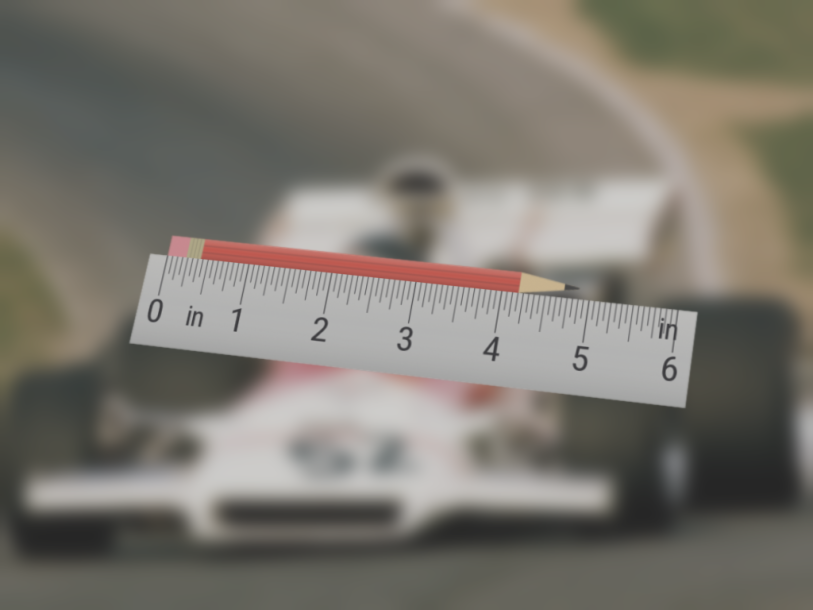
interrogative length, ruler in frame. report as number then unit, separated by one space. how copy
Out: 4.875 in
